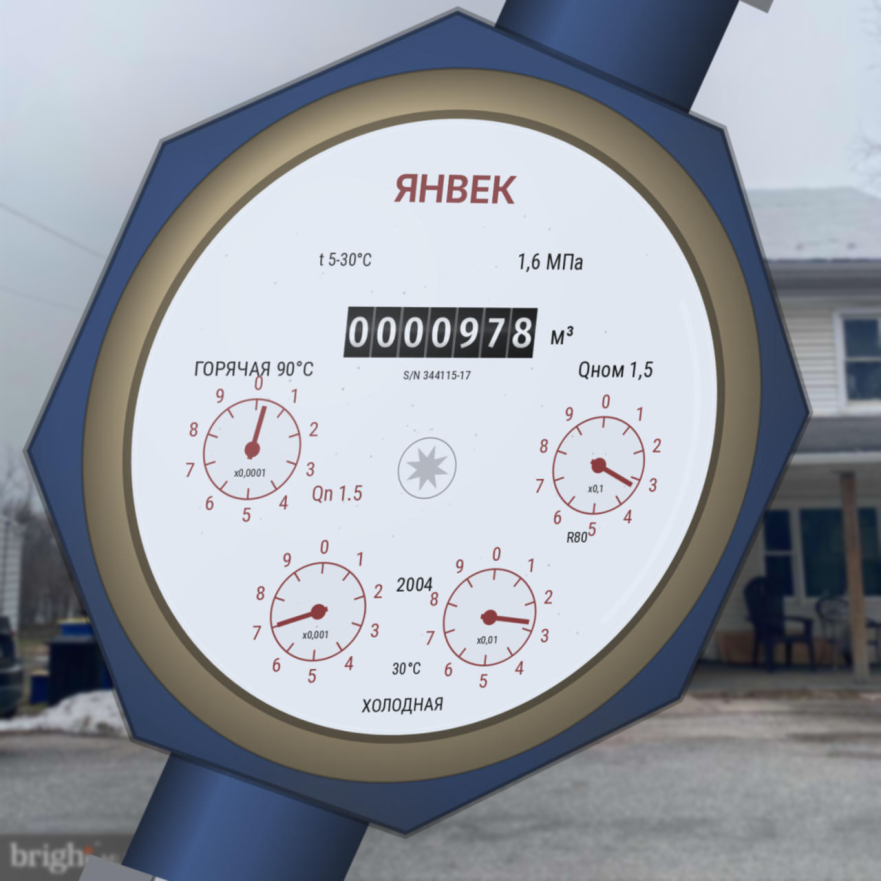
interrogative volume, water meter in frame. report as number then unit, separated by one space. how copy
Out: 978.3270 m³
